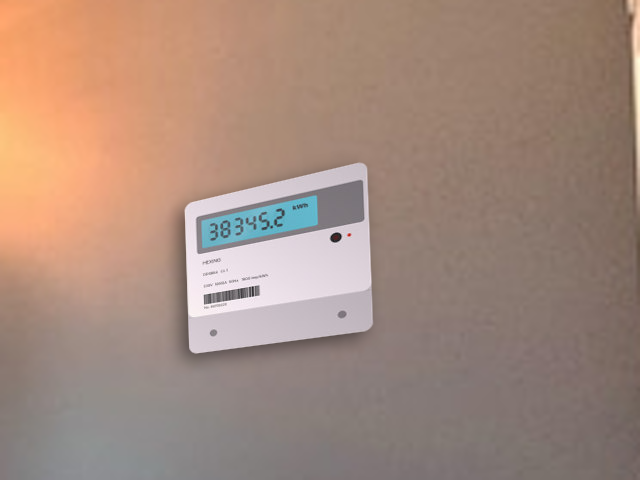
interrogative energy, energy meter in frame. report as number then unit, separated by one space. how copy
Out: 38345.2 kWh
